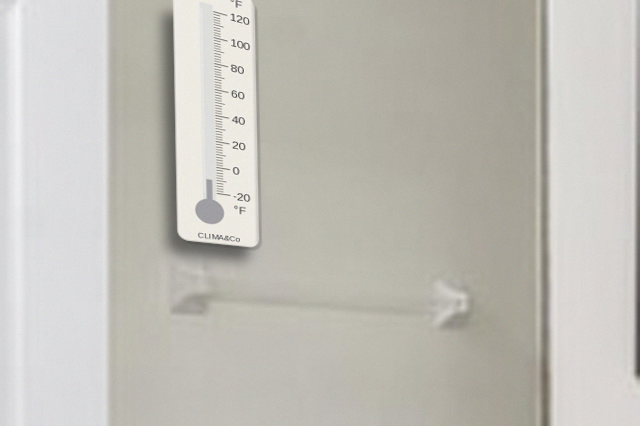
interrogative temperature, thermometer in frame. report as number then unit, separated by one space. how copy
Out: -10 °F
